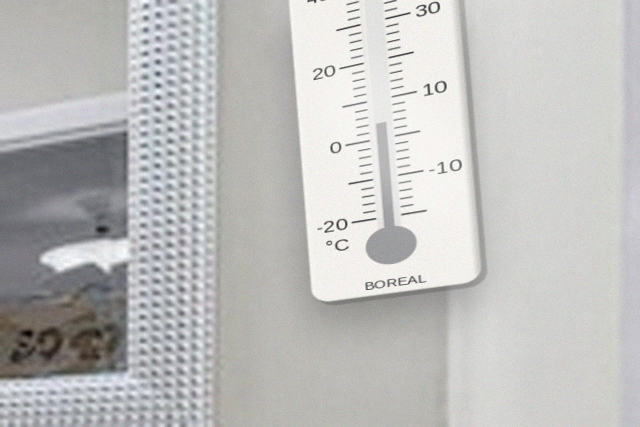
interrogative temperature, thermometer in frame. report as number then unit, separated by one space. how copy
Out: 4 °C
